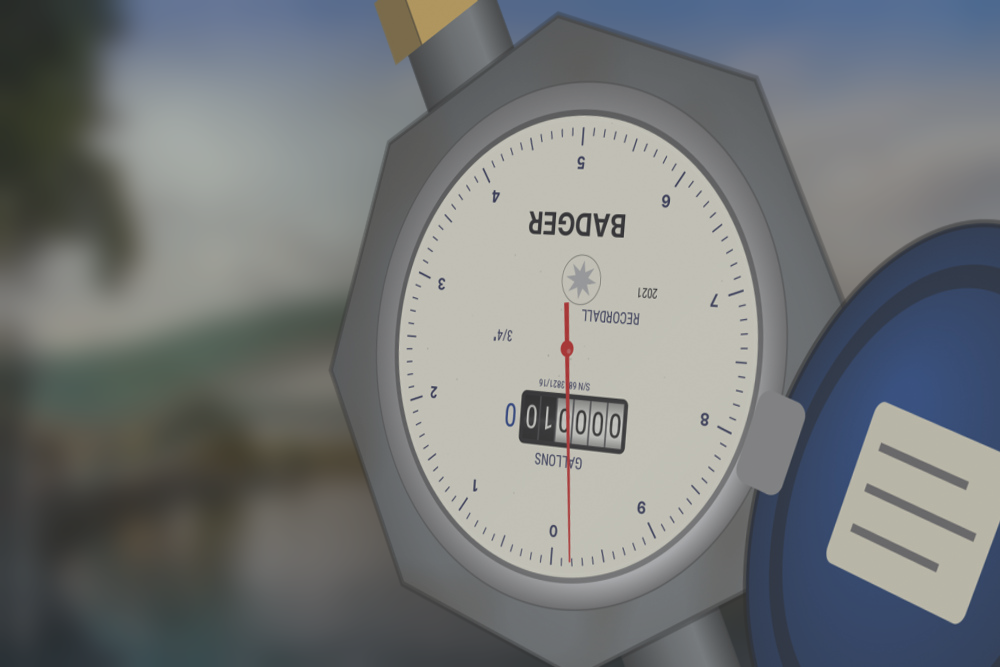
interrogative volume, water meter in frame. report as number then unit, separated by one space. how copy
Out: 99.8 gal
